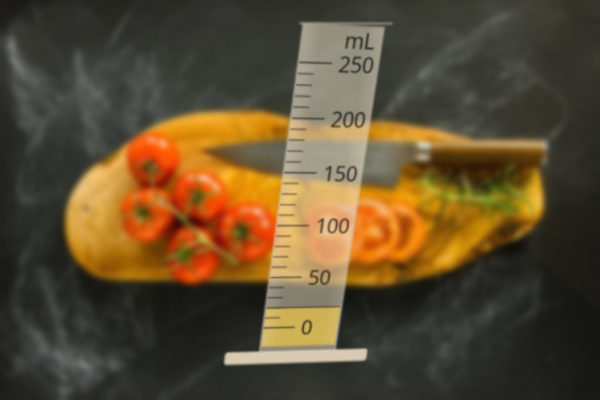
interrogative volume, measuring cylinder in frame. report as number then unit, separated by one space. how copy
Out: 20 mL
